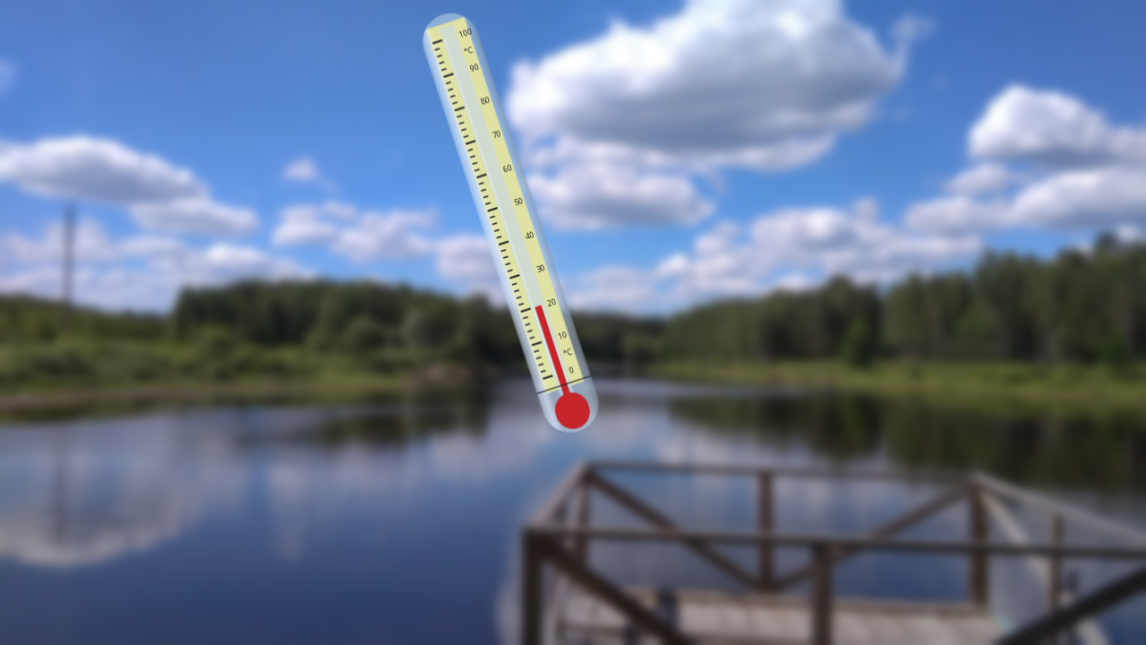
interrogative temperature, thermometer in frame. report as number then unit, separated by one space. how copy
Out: 20 °C
